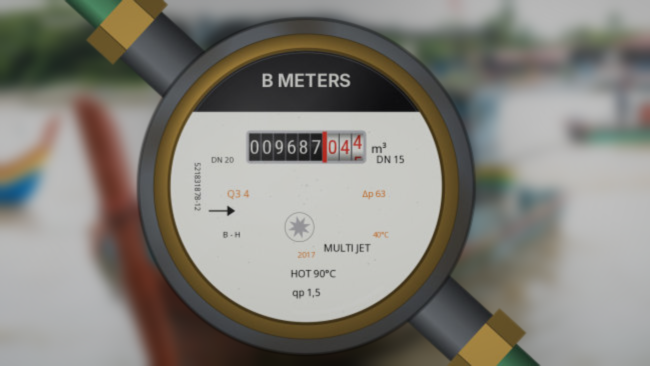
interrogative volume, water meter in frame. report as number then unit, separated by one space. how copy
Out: 9687.044 m³
